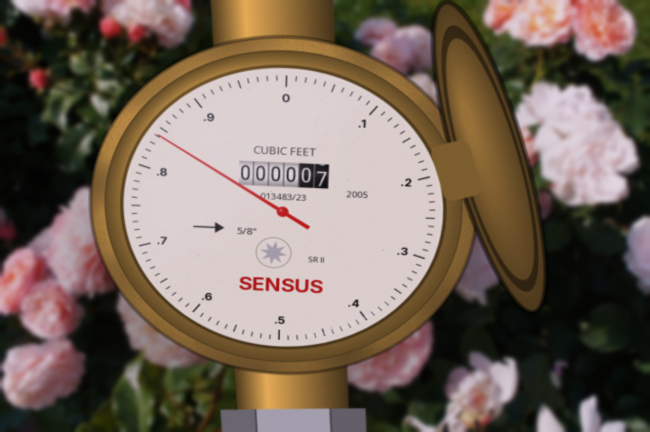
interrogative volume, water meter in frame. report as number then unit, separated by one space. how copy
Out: 6.84 ft³
